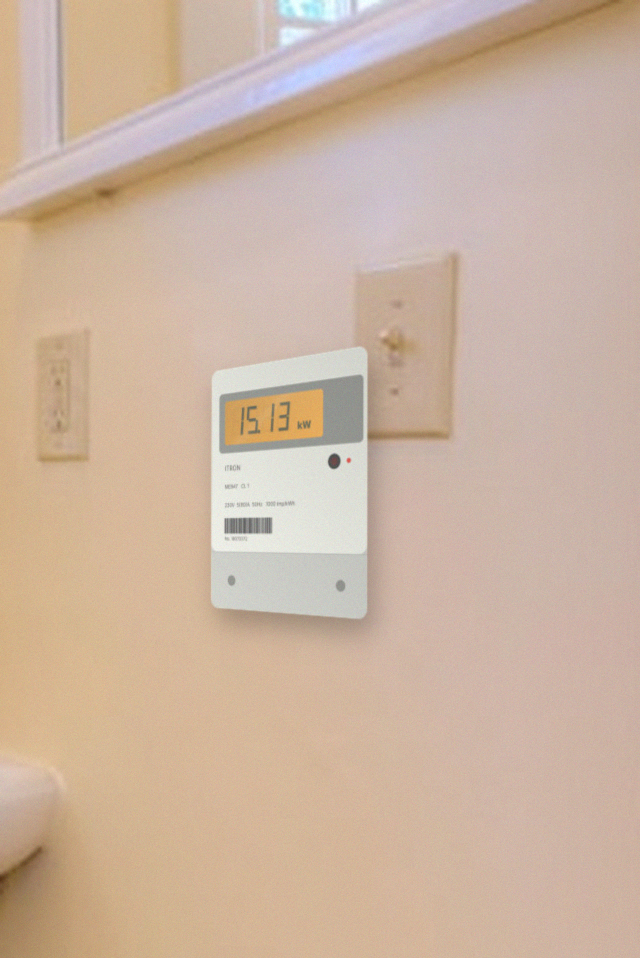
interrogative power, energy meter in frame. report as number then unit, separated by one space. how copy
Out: 15.13 kW
